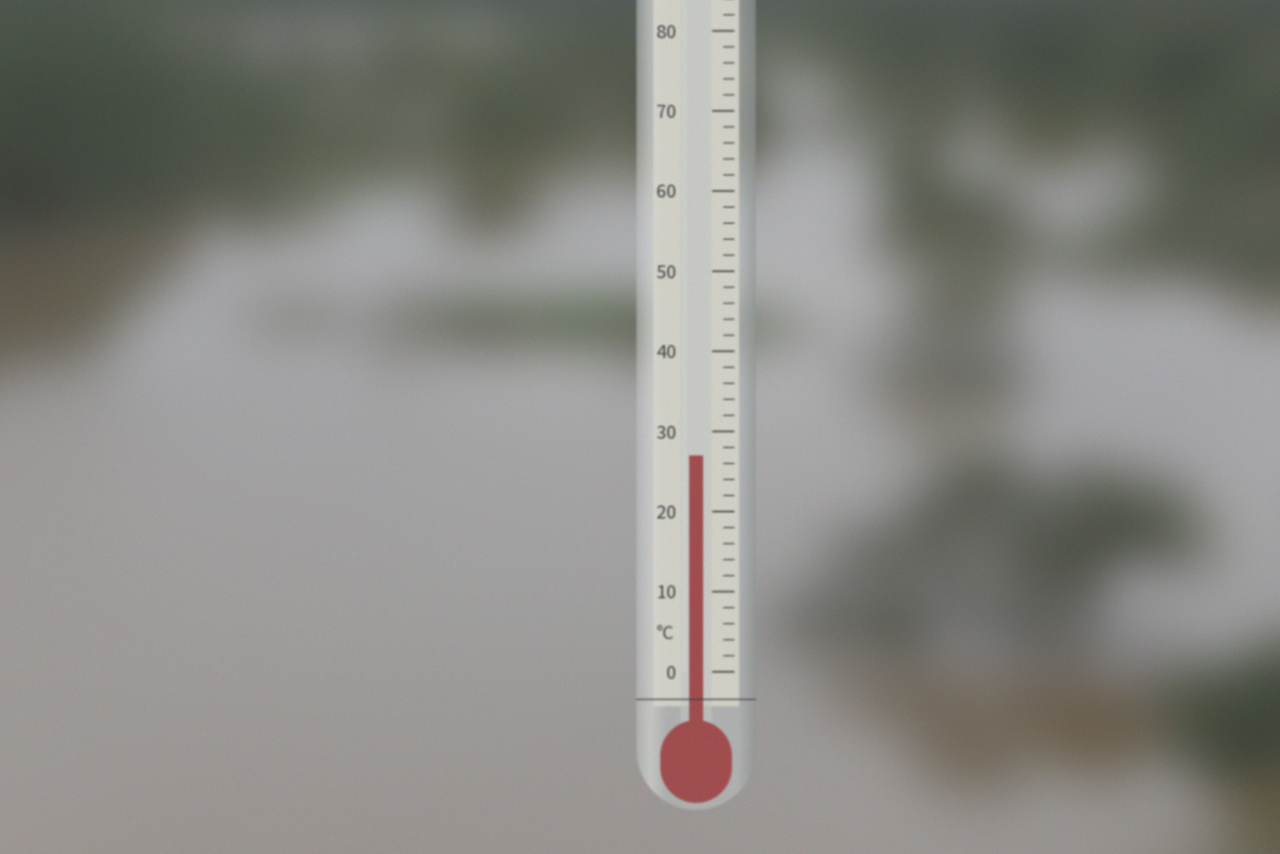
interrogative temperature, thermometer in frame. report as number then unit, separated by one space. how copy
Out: 27 °C
